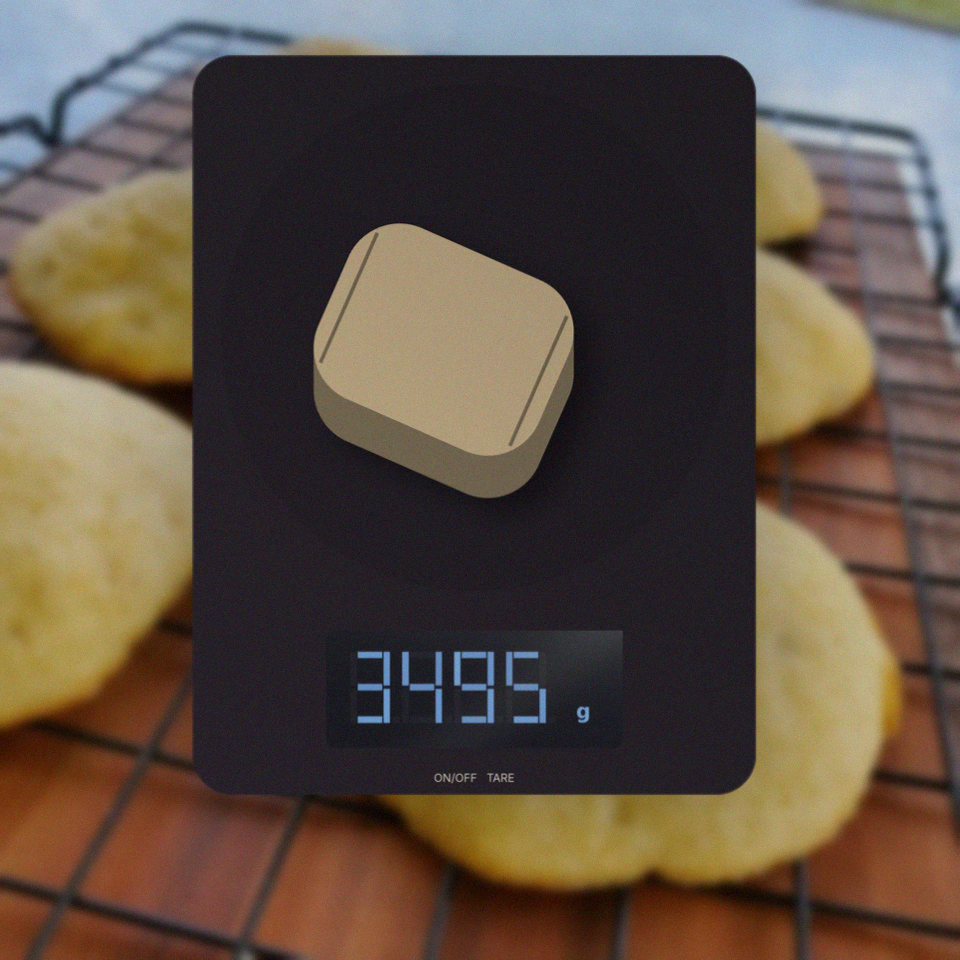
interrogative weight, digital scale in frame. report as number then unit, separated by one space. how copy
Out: 3495 g
